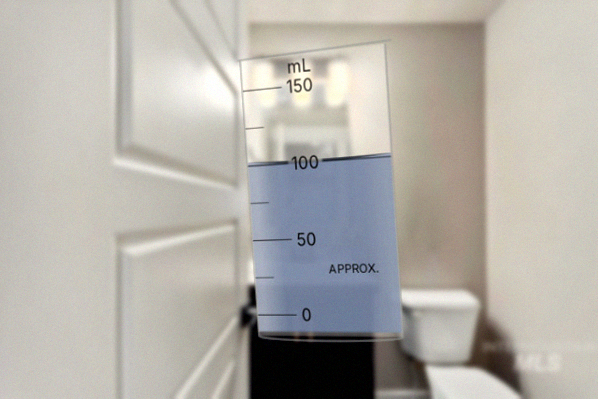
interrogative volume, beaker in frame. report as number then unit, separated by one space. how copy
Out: 100 mL
